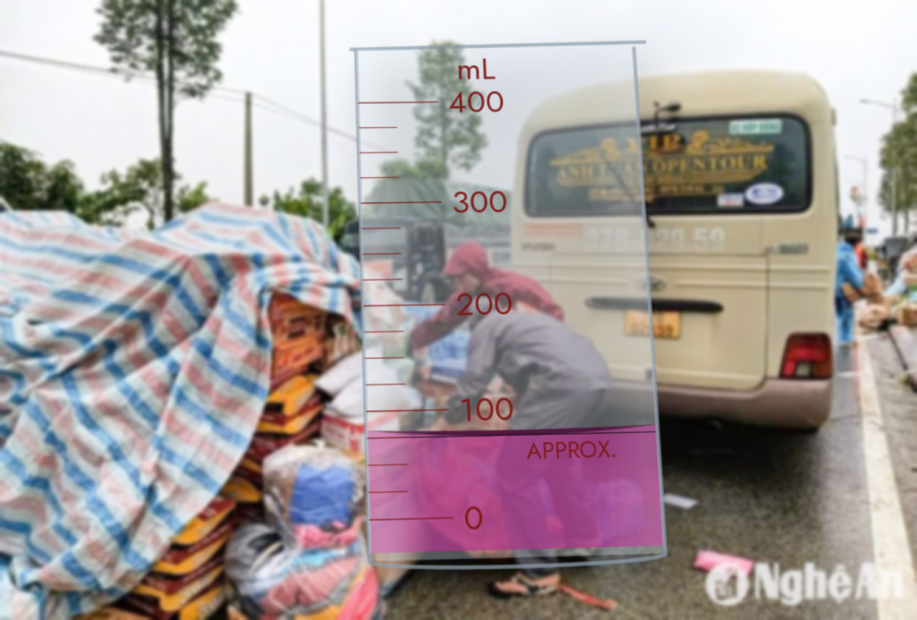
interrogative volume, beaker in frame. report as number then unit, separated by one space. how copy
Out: 75 mL
